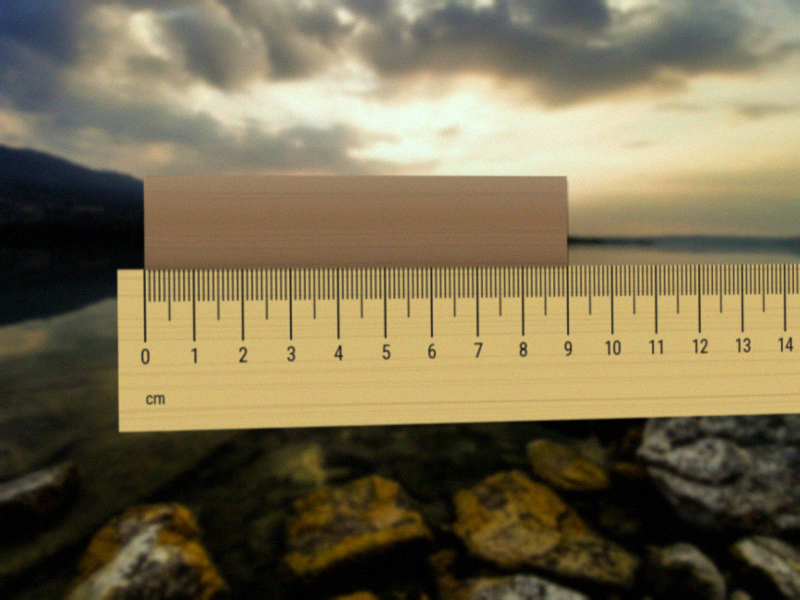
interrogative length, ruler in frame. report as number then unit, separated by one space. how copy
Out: 9 cm
